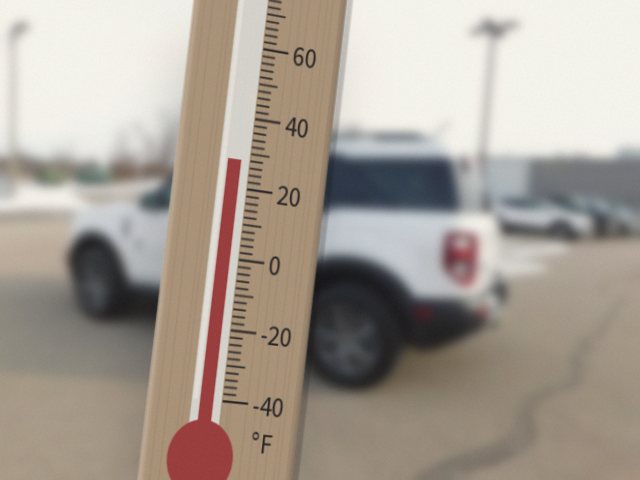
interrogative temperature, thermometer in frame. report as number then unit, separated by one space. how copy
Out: 28 °F
